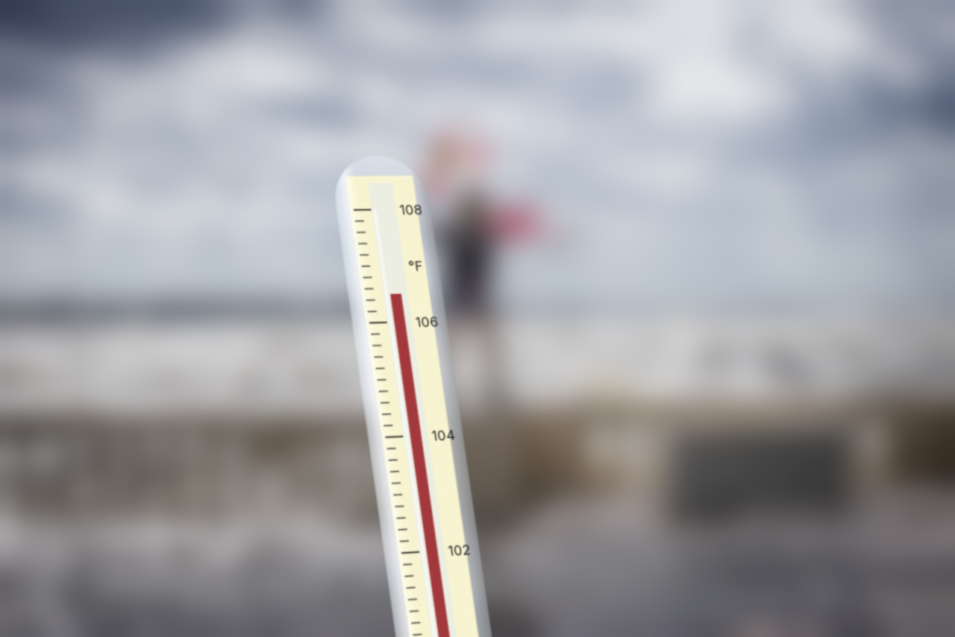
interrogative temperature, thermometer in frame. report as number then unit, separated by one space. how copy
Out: 106.5 °F
